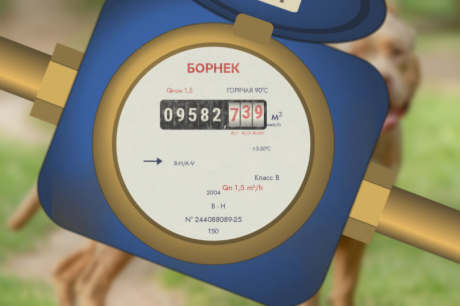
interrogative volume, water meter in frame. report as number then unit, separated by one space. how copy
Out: 9582.739 m³
